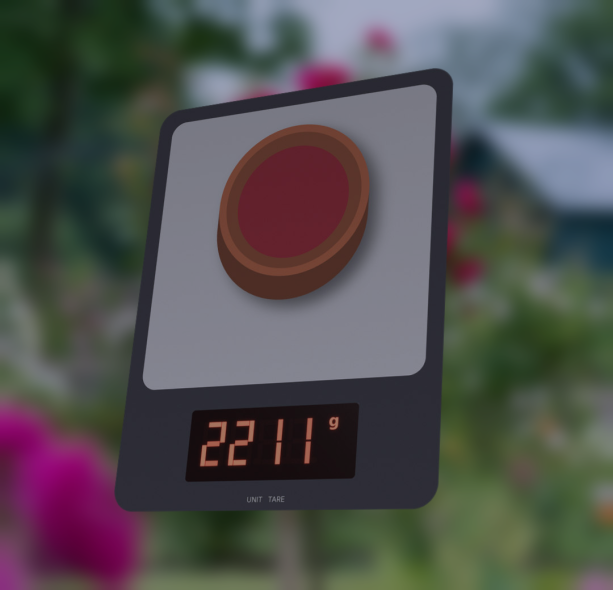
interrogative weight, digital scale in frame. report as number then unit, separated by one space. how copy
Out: 2211 g
